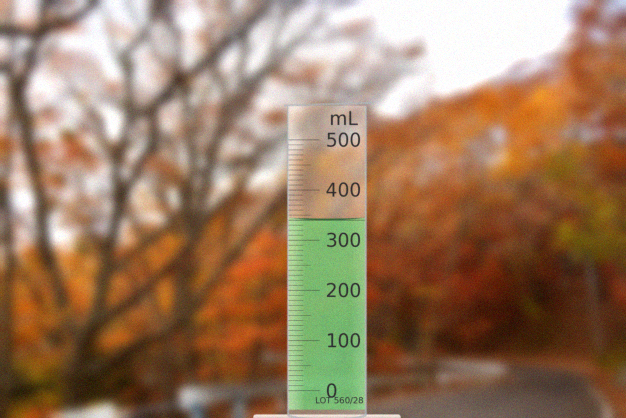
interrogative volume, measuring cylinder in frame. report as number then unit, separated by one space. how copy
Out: 340 mL
